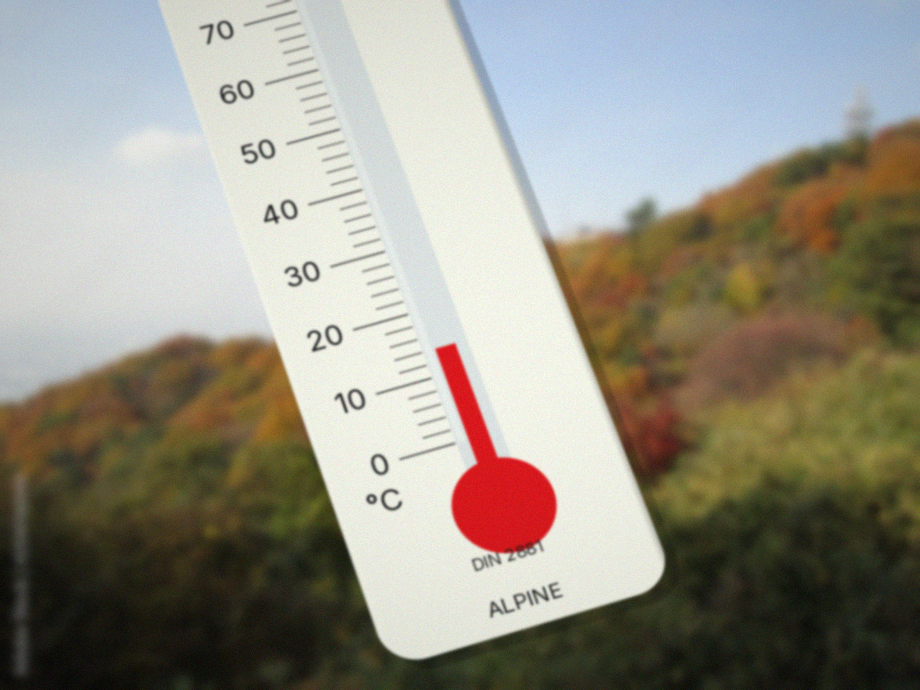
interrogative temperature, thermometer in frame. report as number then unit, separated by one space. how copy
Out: 14 °C
